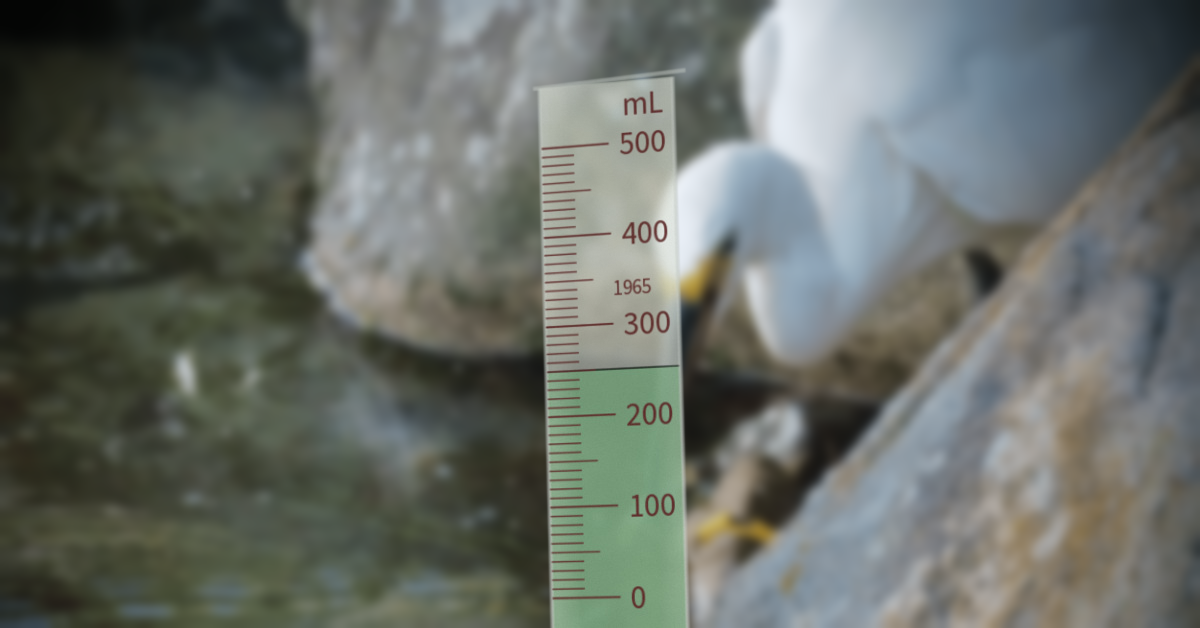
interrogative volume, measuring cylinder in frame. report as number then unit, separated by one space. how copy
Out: 250 mL
